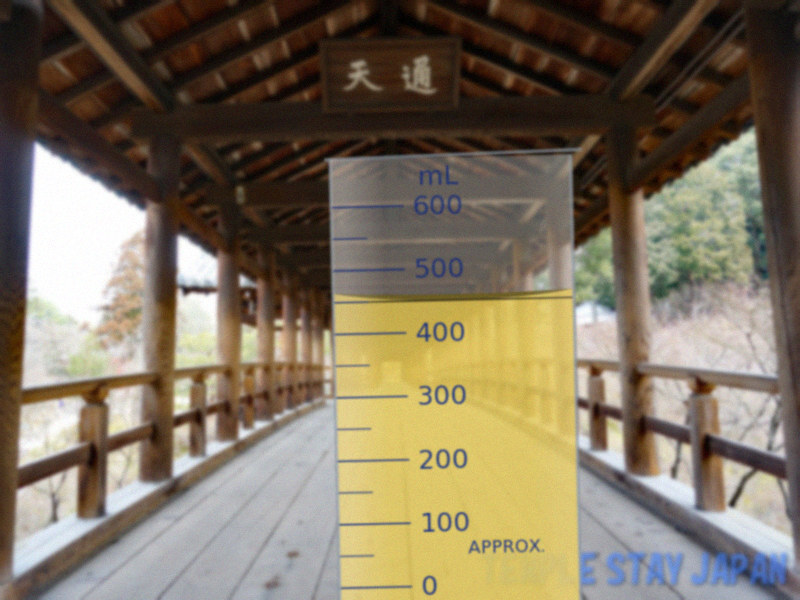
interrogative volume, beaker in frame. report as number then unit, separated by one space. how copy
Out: 450 mL
